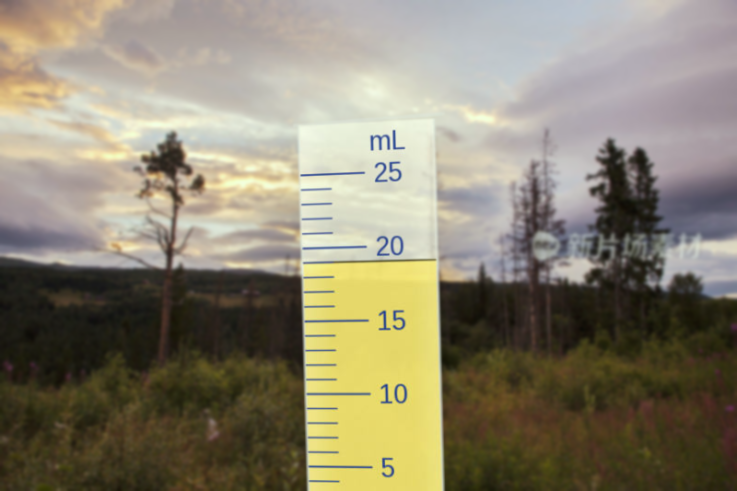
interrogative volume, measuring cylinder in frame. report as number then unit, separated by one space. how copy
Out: 19 mL
